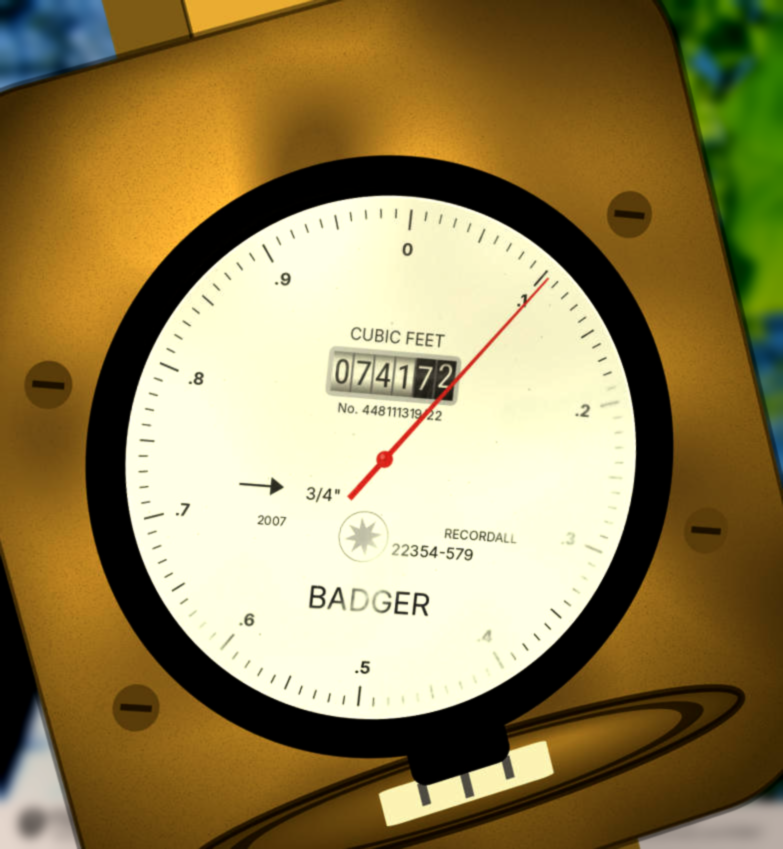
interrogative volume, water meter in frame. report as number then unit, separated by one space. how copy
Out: 74172.10 ft³
